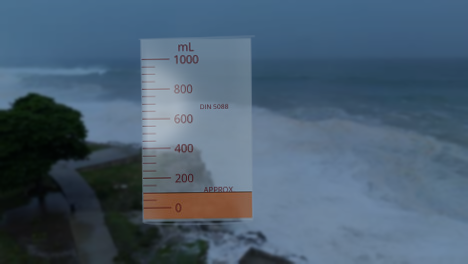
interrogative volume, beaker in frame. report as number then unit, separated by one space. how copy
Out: 100 mL
